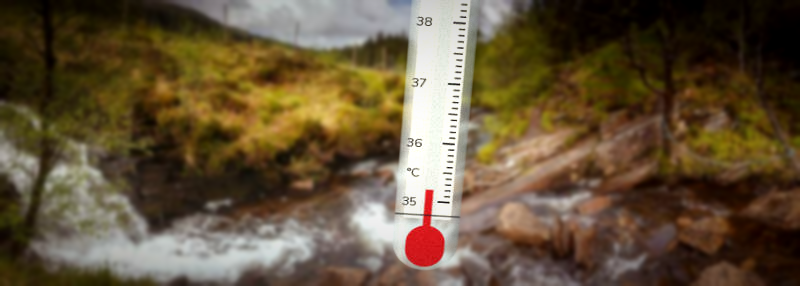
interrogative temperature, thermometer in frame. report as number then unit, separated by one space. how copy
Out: 35.2 °C
